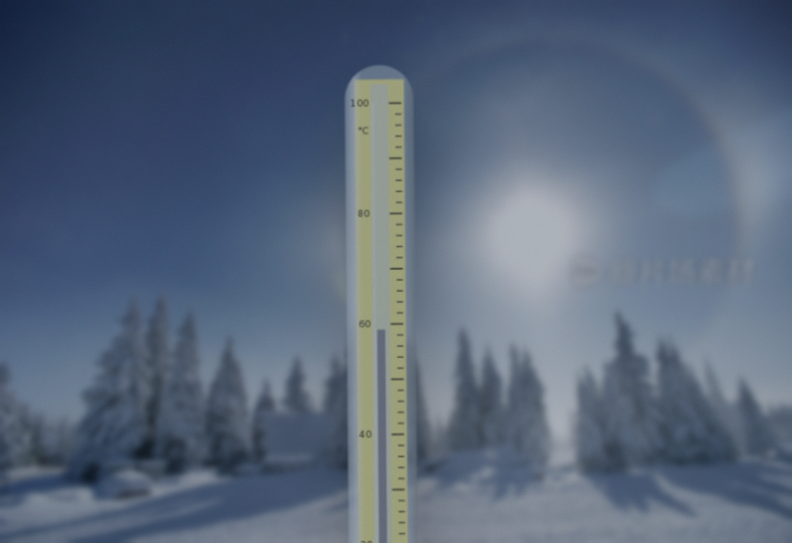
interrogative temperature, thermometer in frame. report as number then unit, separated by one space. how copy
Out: 59 °C
